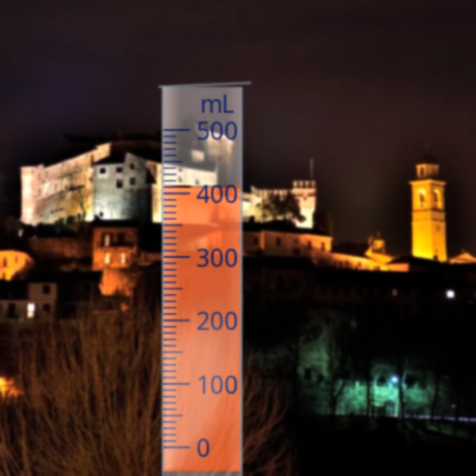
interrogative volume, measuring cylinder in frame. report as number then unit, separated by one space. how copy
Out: 410 mL
